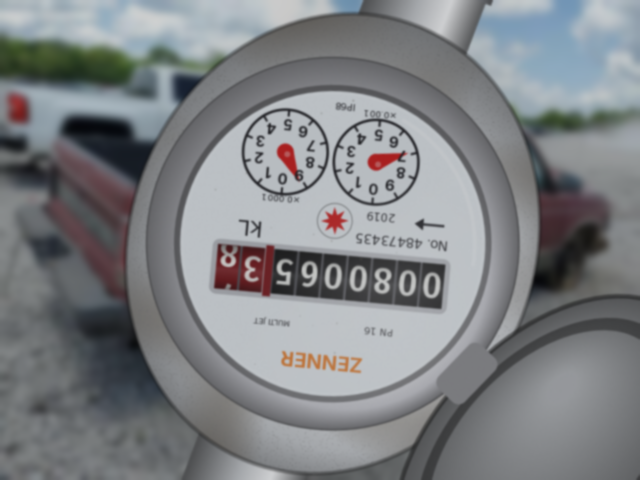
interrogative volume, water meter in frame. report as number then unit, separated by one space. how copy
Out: 80065.3769 kL
